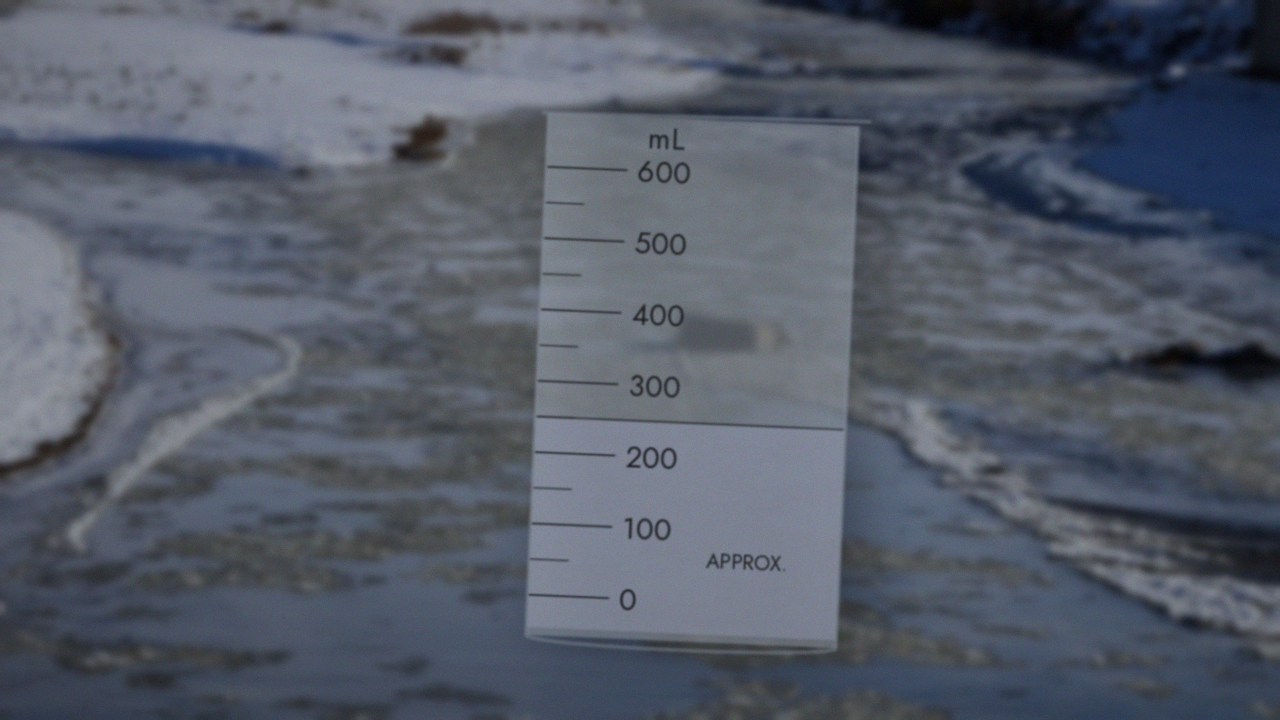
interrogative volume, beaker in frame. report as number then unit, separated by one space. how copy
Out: 250 mL
